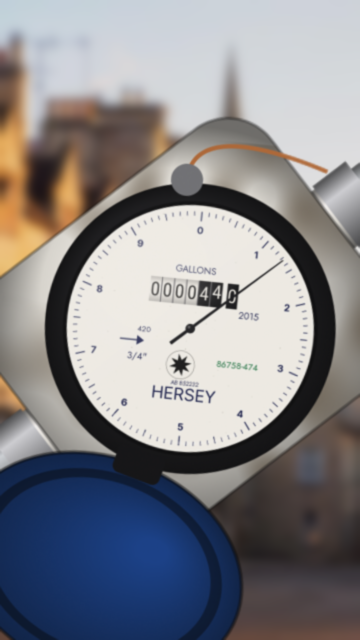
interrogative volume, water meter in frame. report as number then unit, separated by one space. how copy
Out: 441.3 gal
